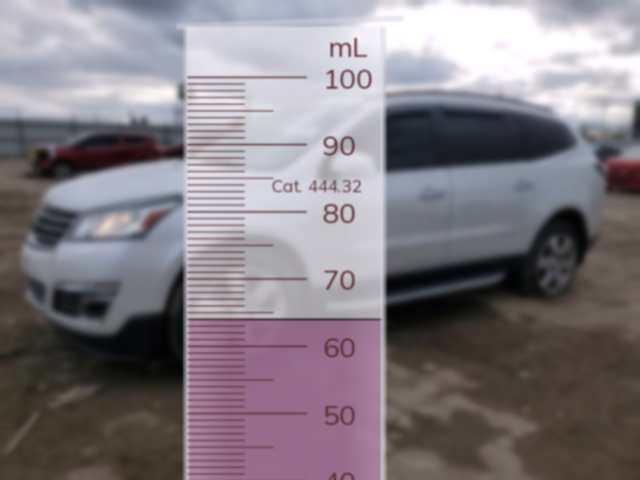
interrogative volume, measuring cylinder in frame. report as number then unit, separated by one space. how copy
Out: 64 mL
